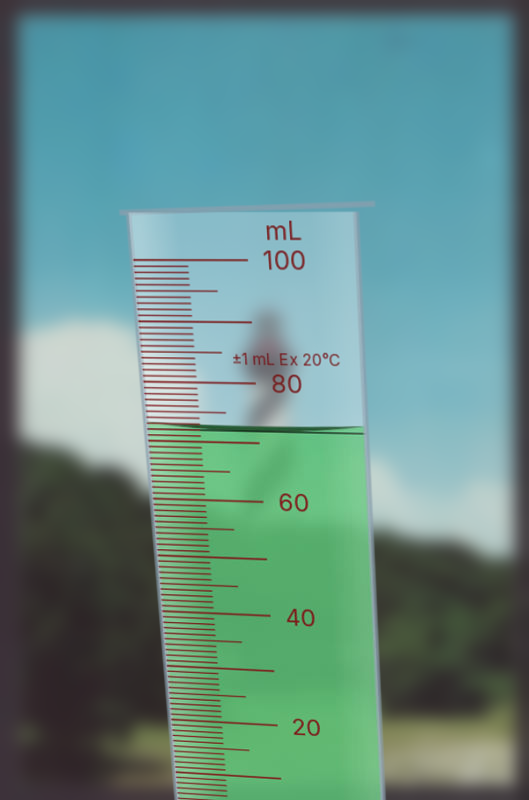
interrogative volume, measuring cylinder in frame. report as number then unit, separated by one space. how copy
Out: 72 mL
